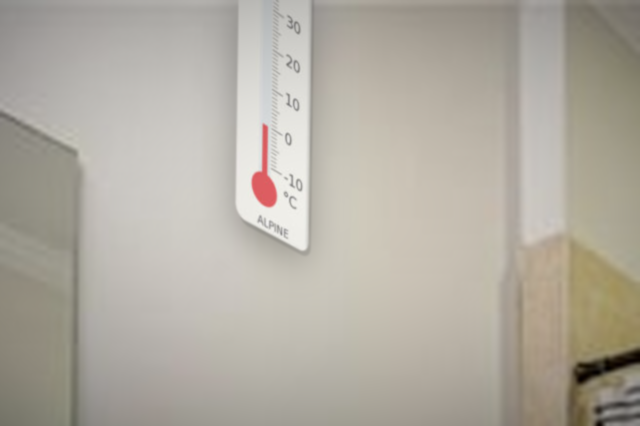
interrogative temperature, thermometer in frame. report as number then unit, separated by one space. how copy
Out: 0 °C
